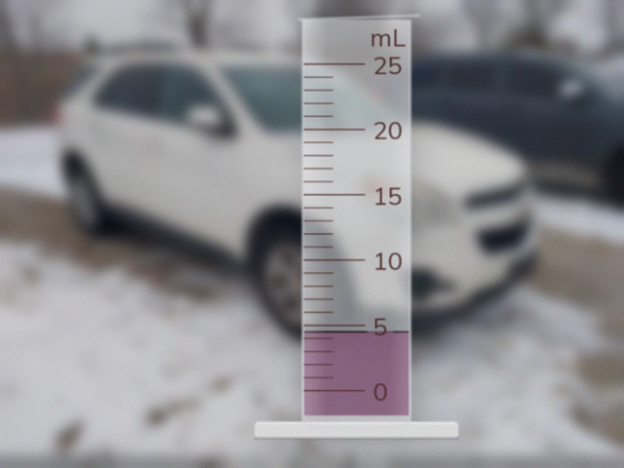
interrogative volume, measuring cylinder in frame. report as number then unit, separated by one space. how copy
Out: 4.5 mL
